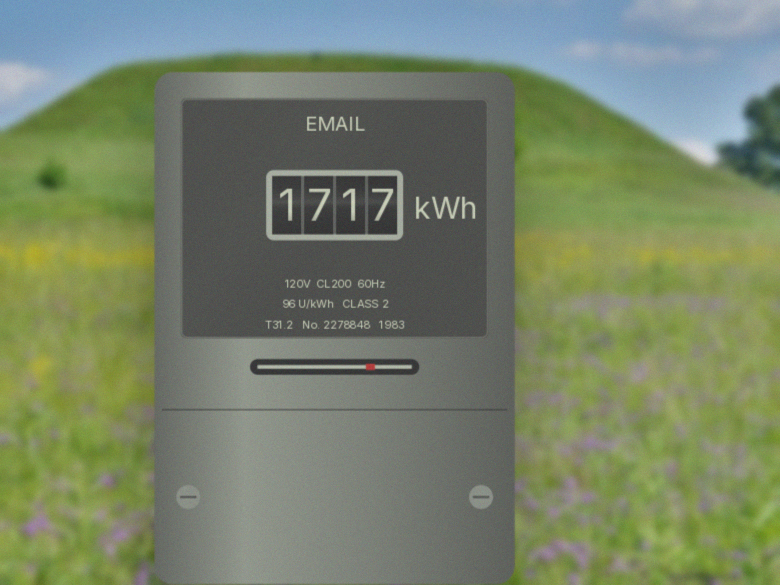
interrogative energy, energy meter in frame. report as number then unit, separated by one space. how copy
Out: 1717 kWh
